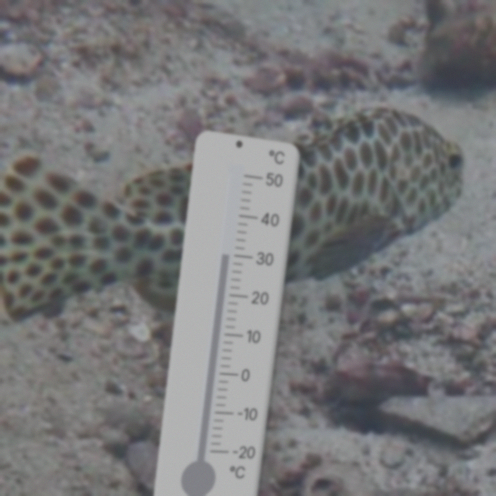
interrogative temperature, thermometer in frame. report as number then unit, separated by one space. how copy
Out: 30 °C
